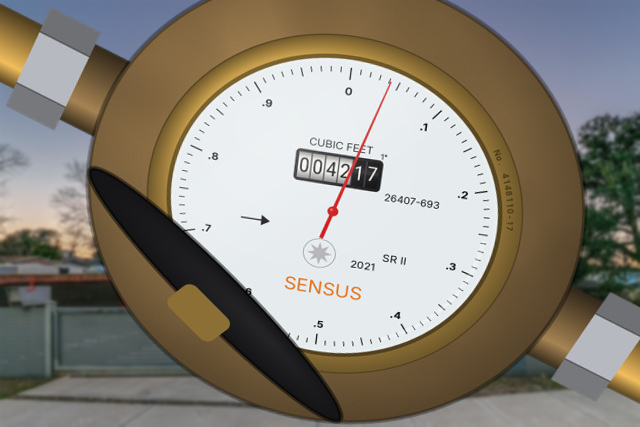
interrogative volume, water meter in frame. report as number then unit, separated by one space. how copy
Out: 4217.04 ft³
